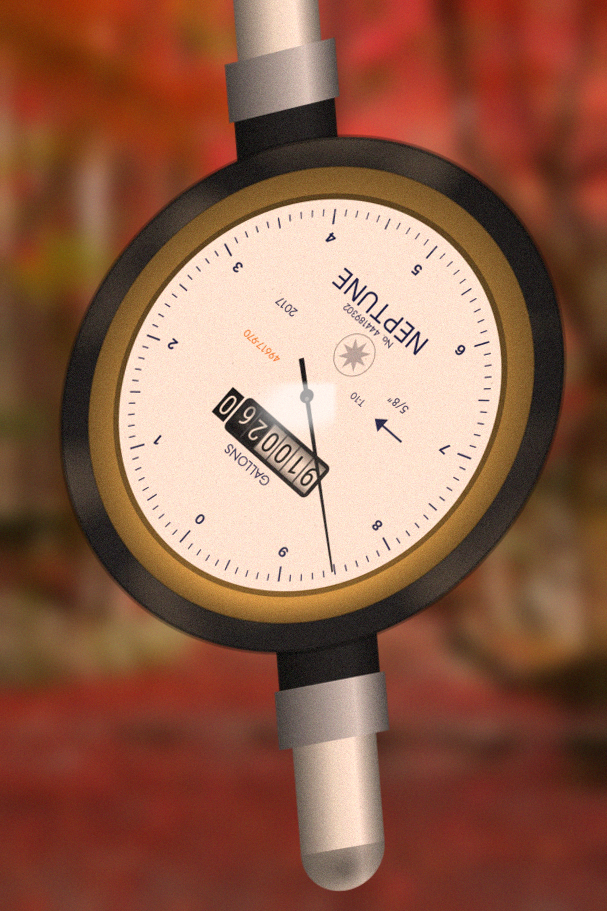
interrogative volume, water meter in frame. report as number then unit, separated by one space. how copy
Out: 9100258.5 gal
